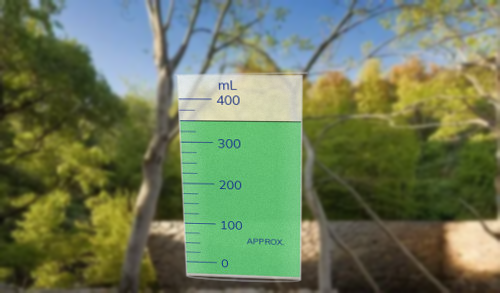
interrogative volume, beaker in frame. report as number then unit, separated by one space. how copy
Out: 350 mL
